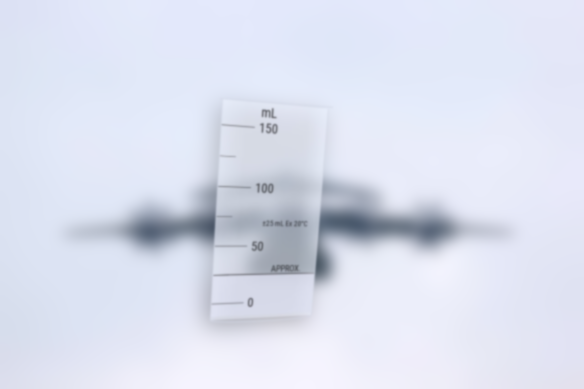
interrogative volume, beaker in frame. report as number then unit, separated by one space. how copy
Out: 25 mL
